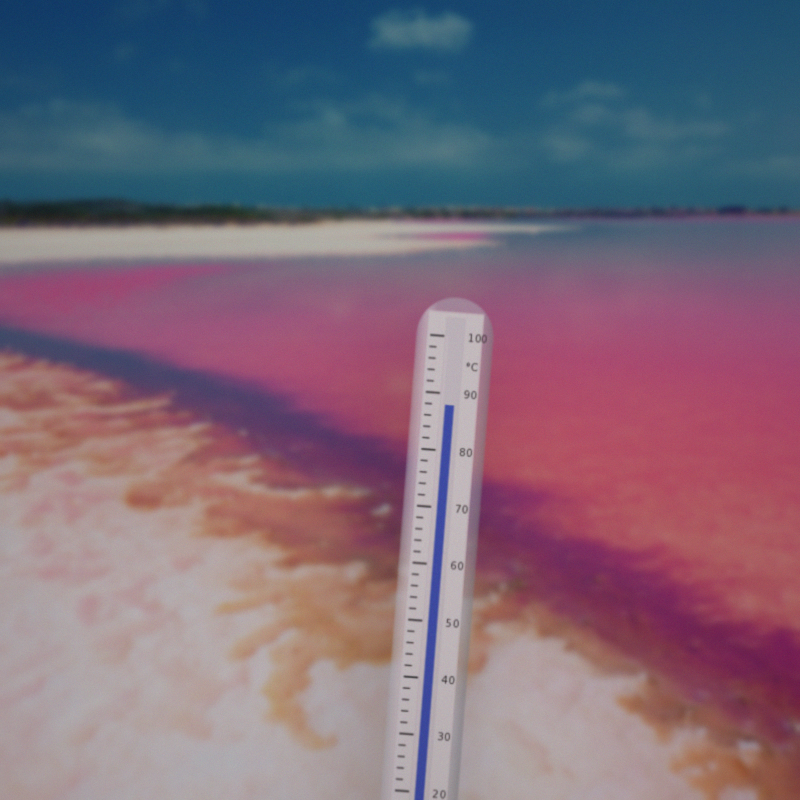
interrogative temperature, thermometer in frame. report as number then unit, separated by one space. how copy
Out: 88 °C
